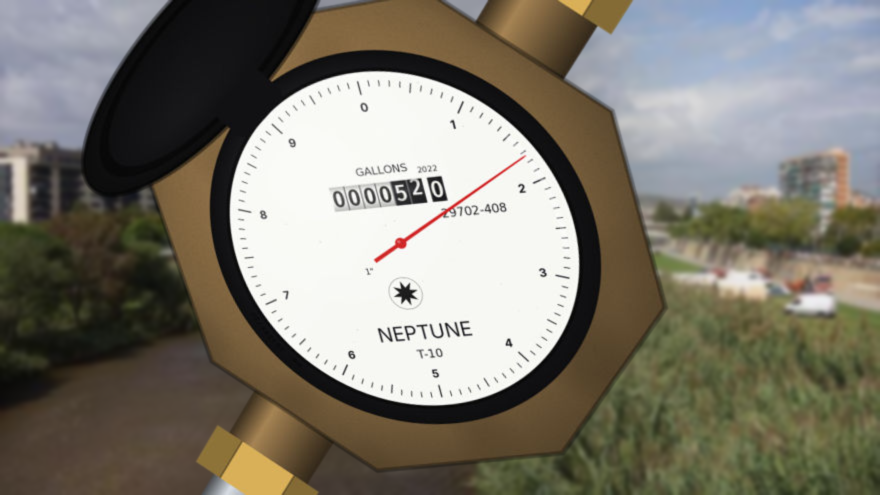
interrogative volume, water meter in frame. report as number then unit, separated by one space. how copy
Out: 521.7 gal
